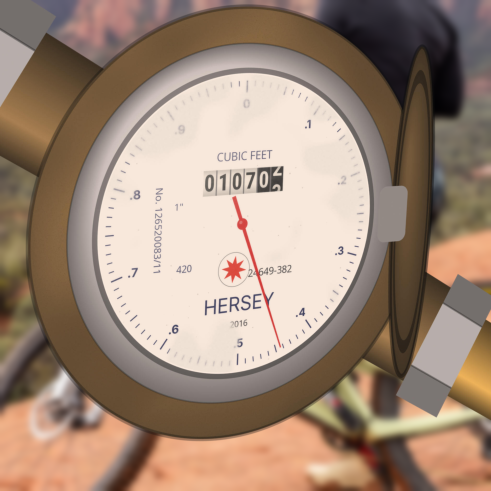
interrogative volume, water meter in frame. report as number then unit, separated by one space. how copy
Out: 10702.44 ft³
